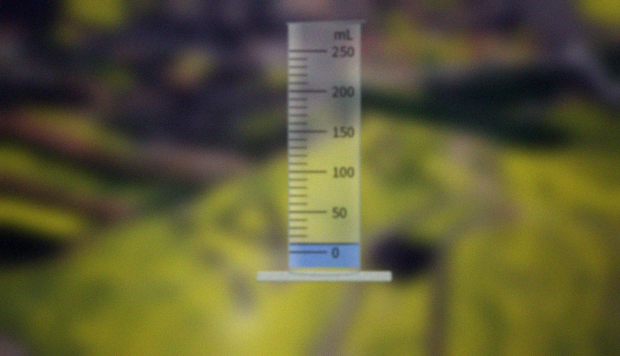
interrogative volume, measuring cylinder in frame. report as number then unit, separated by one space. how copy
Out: 10 mL
